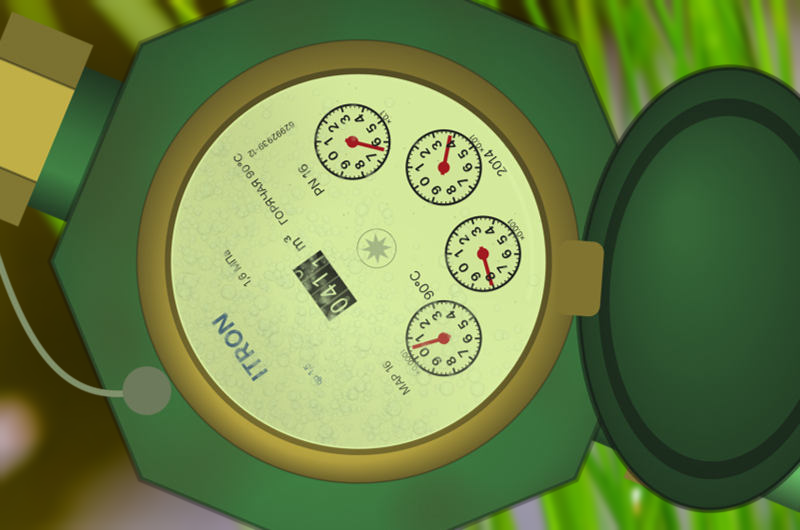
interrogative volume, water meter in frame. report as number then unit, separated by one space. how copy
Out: 410.6380 m³
